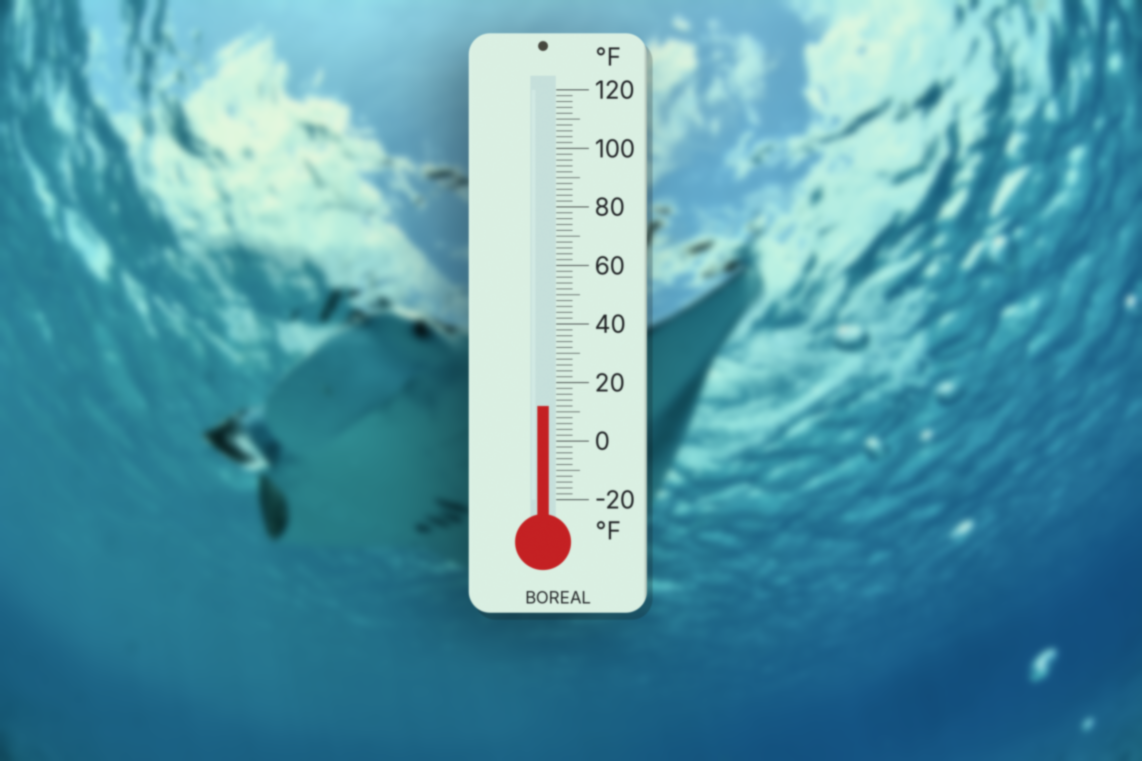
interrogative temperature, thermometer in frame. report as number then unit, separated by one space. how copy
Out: 12 °F
